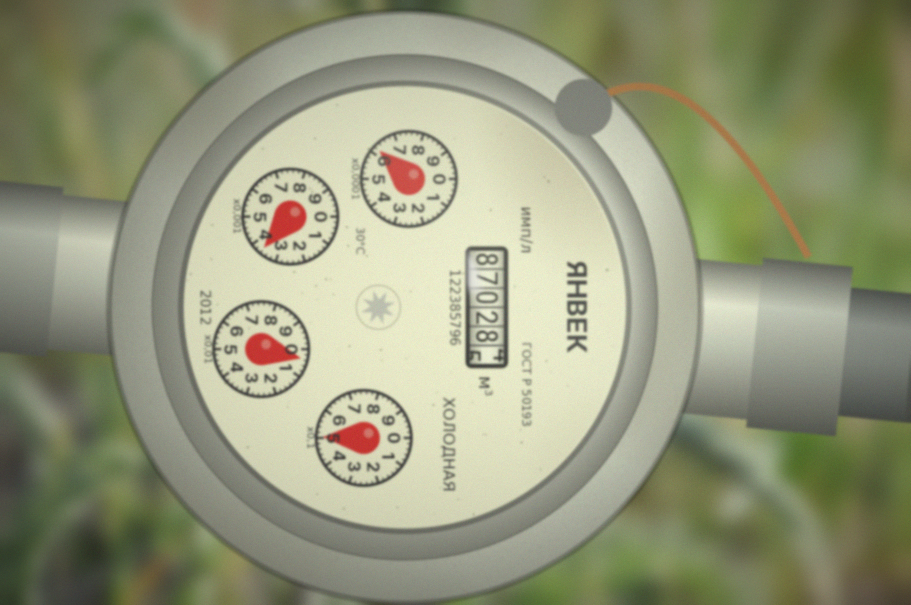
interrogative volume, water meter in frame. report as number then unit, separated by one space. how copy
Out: 870284.5036 m³
